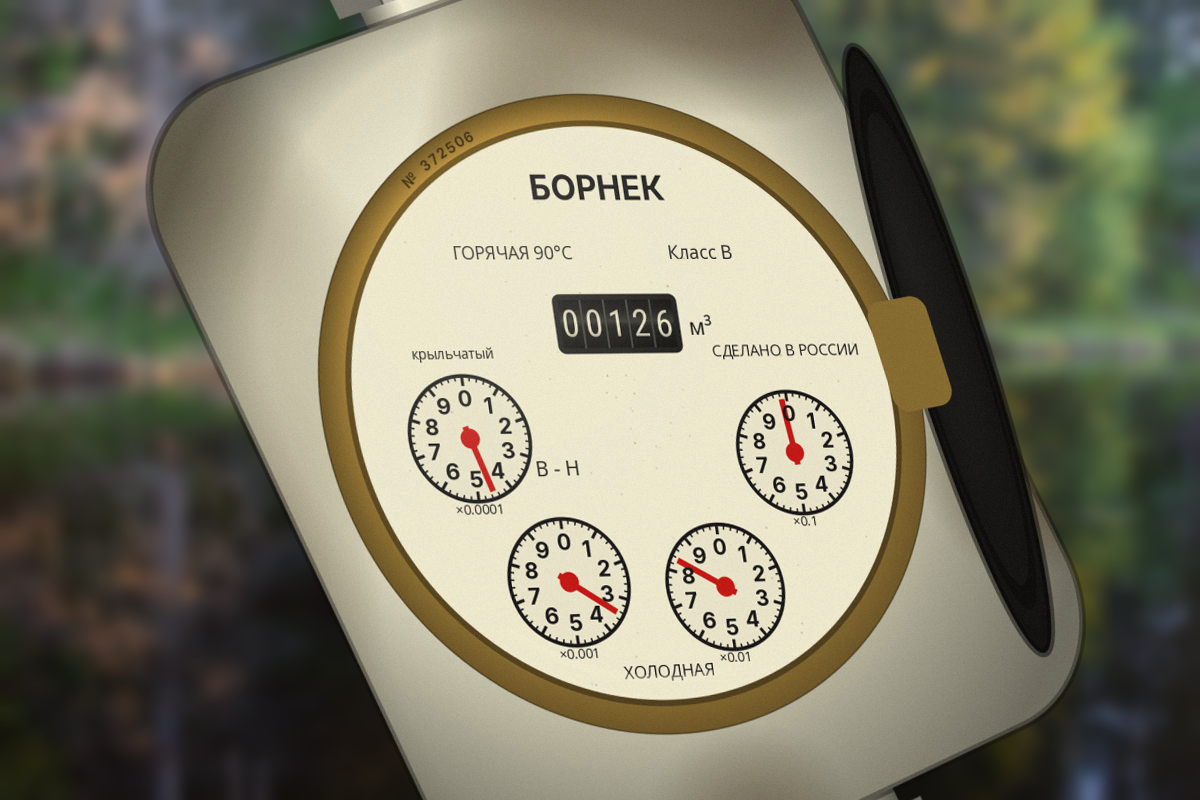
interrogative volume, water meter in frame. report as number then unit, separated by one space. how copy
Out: 125.9834 m³
